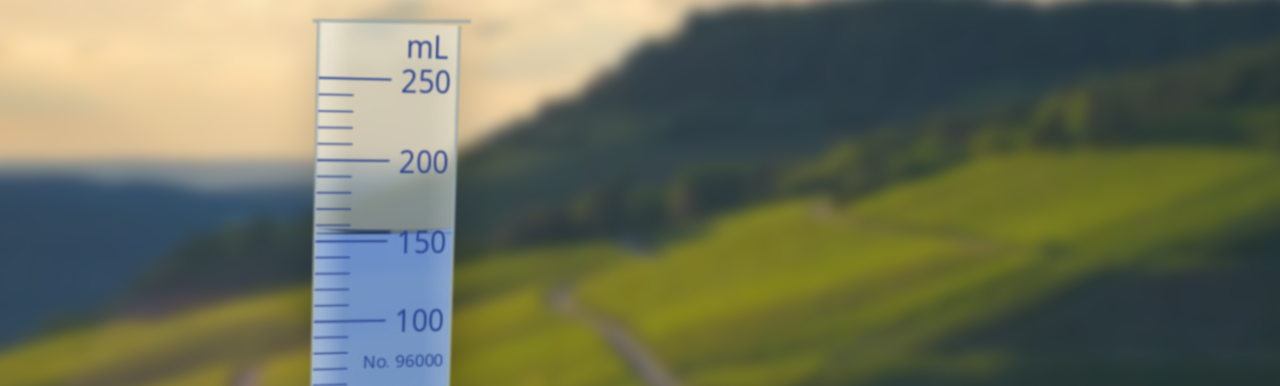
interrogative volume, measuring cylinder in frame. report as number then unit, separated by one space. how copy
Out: 155 mL
